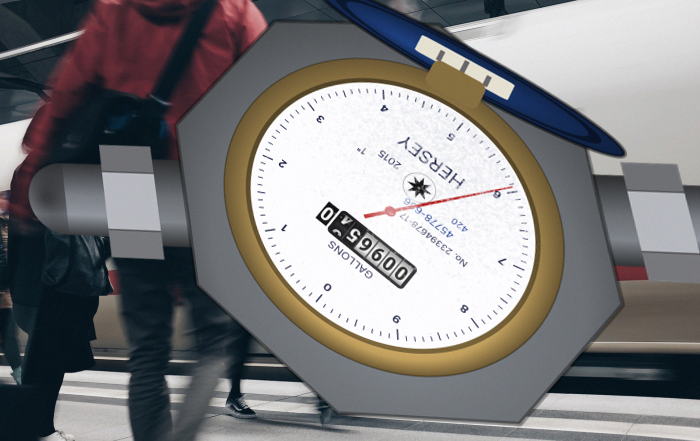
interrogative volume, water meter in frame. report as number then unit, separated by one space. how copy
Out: 96535.9 gal
